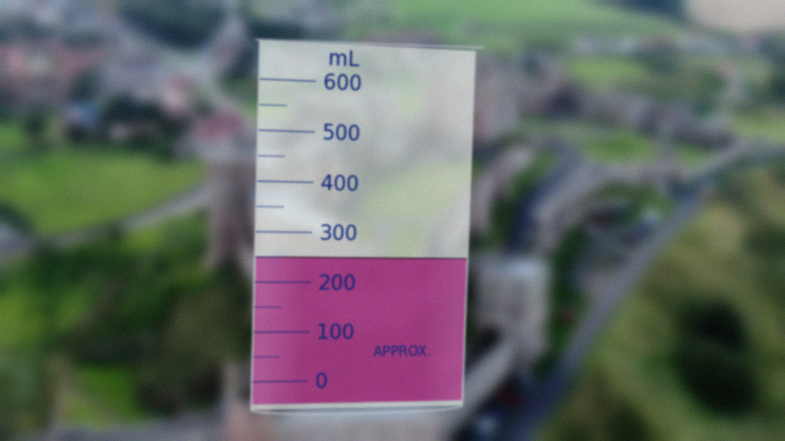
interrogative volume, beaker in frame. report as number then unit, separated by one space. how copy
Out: 250 mL
